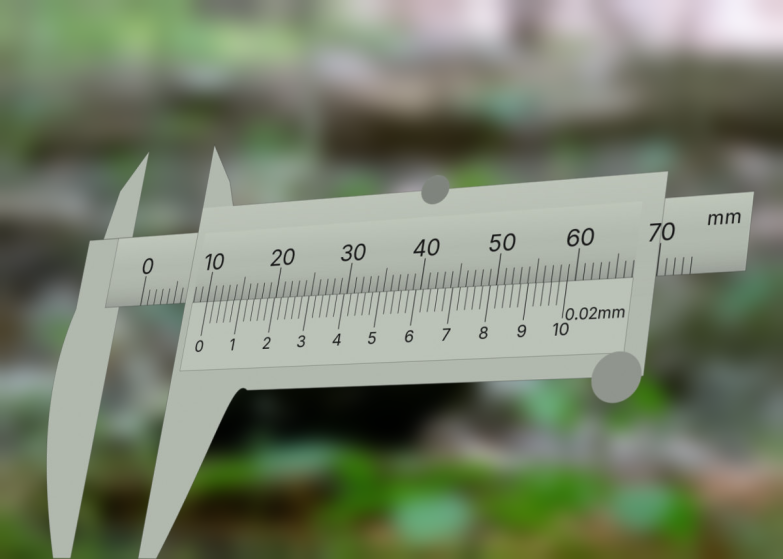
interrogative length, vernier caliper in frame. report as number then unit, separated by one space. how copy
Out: 10.0 mm
